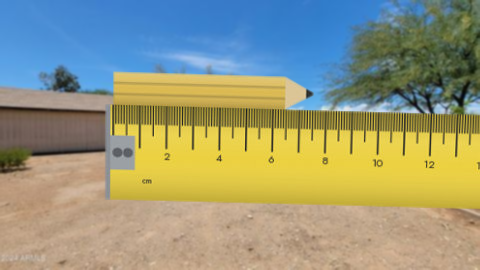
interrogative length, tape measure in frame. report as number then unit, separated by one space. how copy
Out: 7.5 cm
